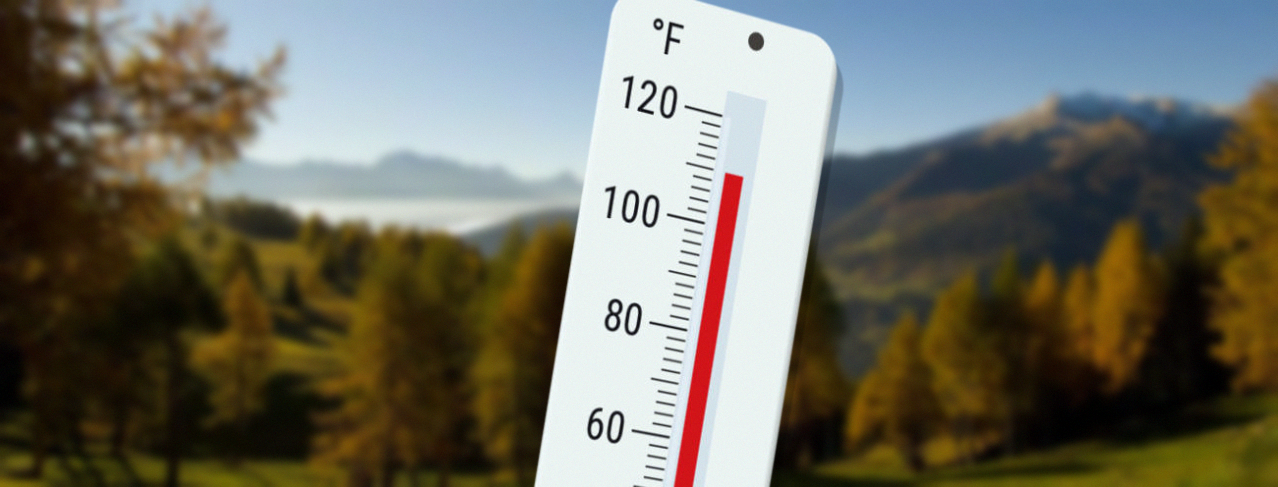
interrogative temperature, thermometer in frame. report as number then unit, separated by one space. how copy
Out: 110 °F
